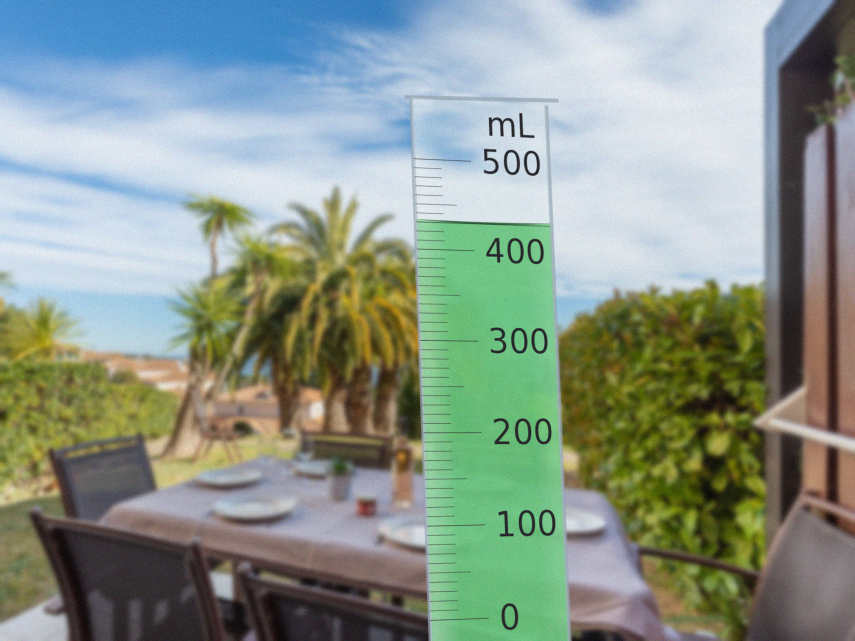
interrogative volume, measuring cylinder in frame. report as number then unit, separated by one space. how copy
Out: 430 mL
